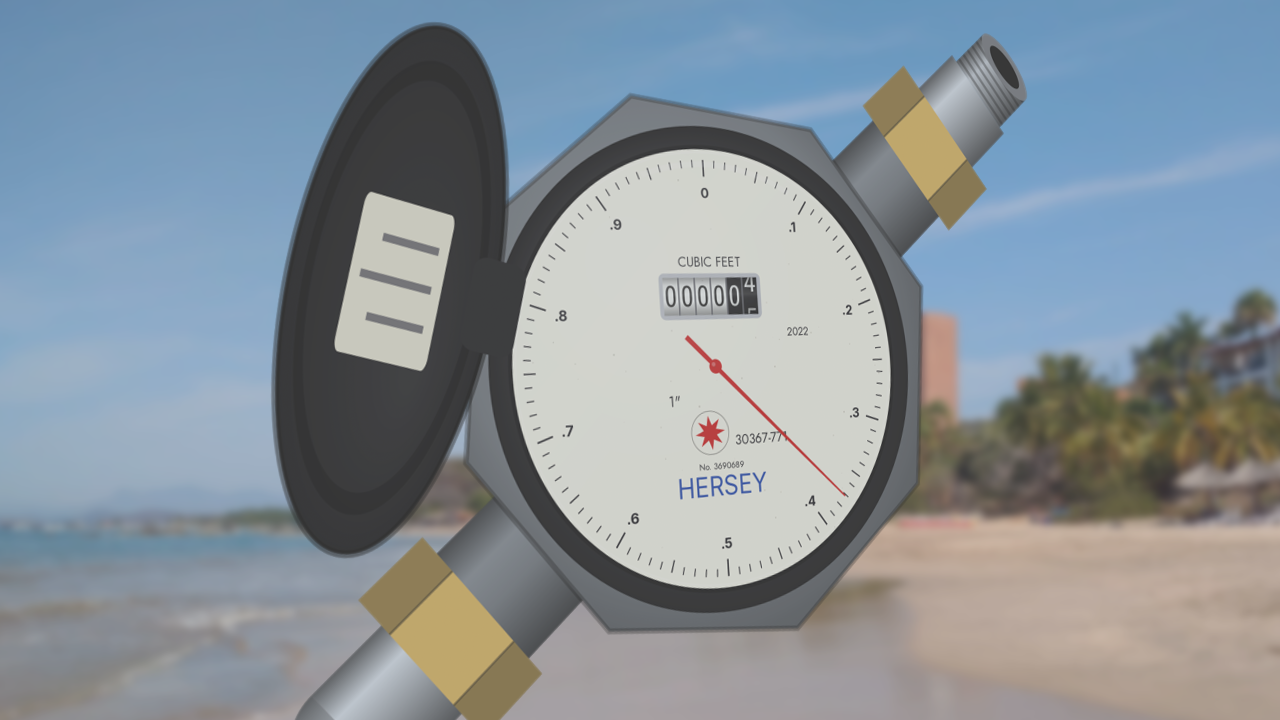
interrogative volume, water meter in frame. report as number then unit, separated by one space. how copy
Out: 4.37 ft³
